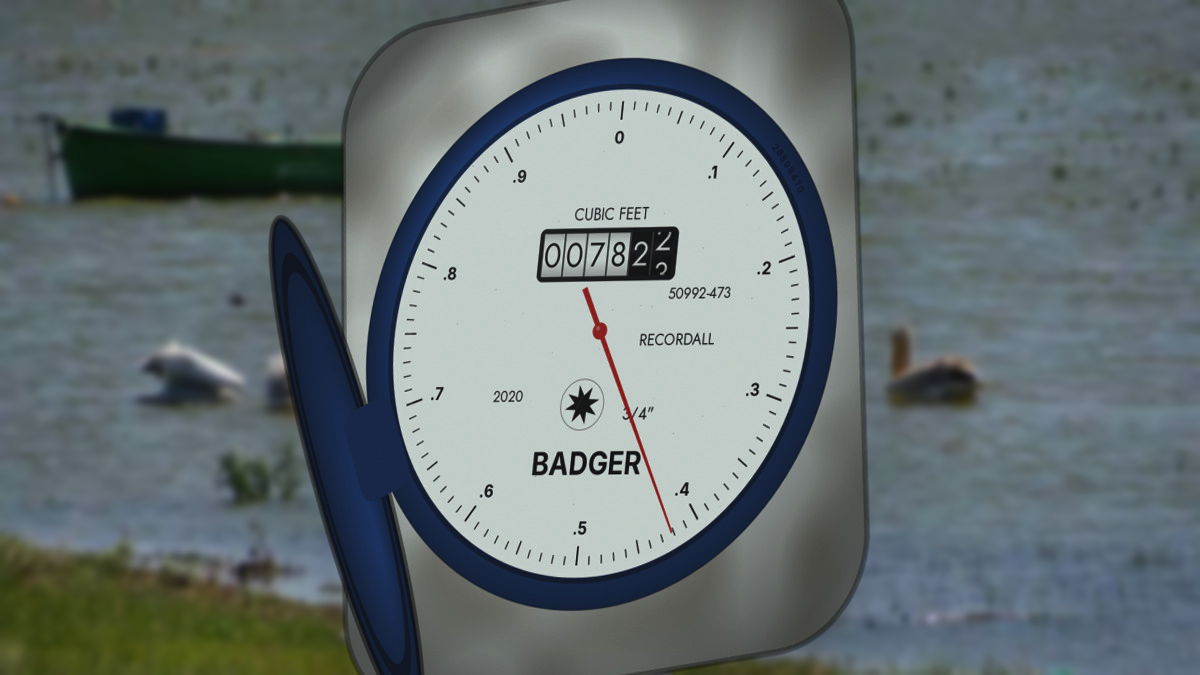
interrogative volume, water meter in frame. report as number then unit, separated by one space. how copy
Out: 7822.42 ft³
